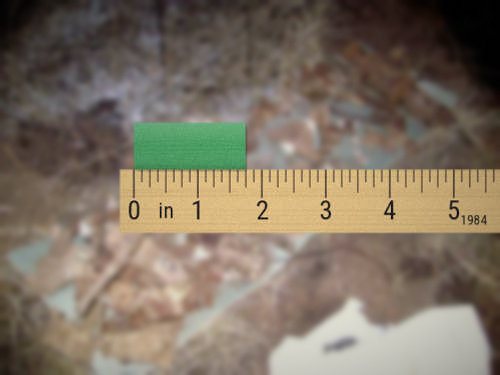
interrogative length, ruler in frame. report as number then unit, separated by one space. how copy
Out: 1.75 in
